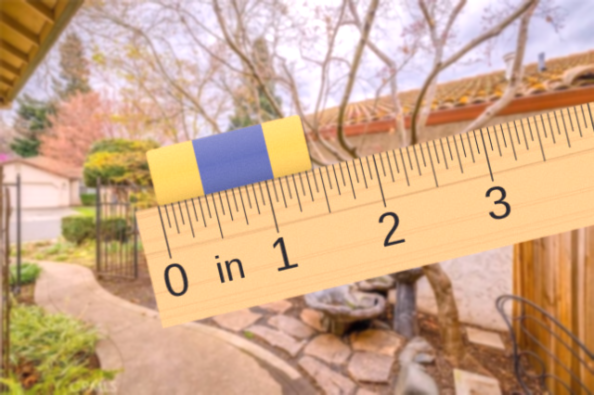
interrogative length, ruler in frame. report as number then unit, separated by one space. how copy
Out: 1.4375 in
